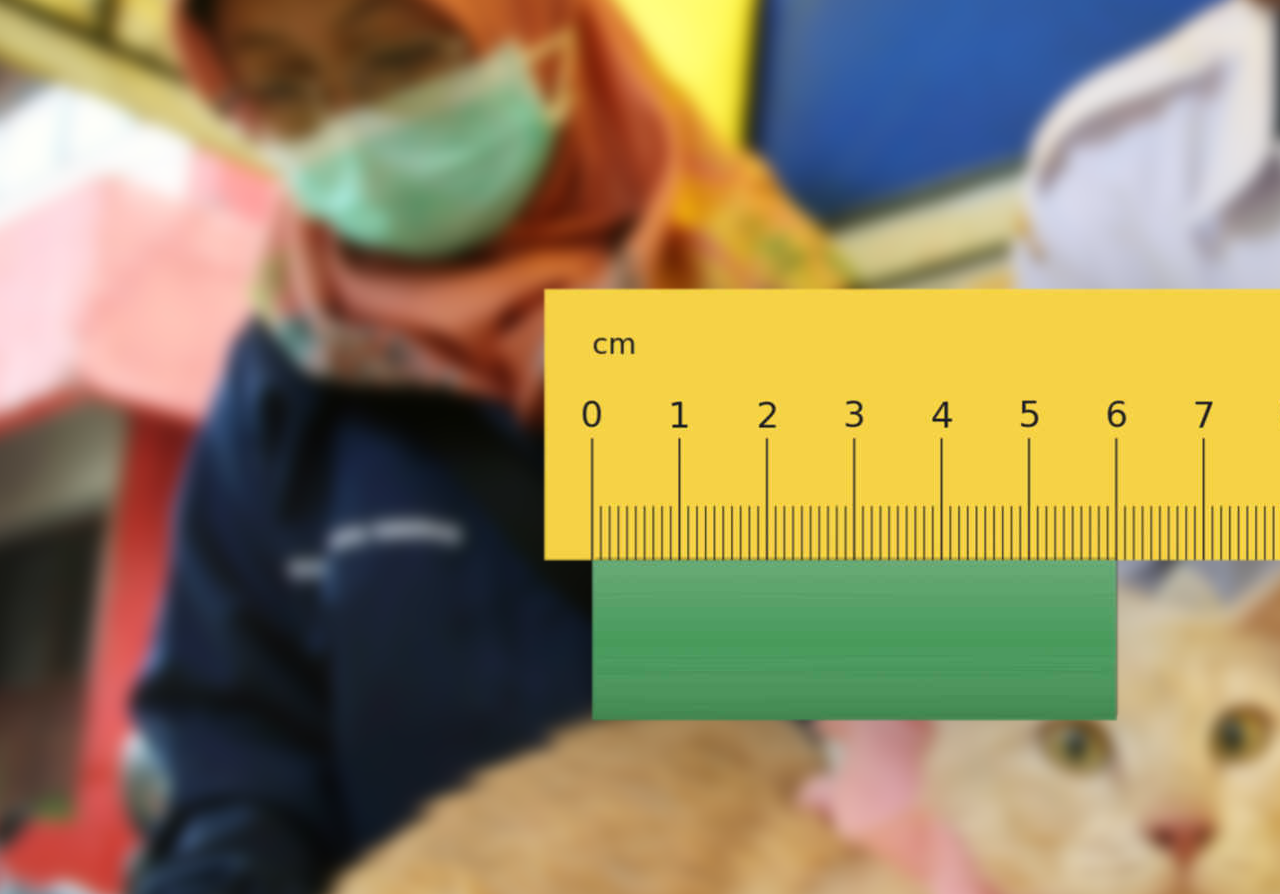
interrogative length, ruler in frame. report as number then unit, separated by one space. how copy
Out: 6 cm
